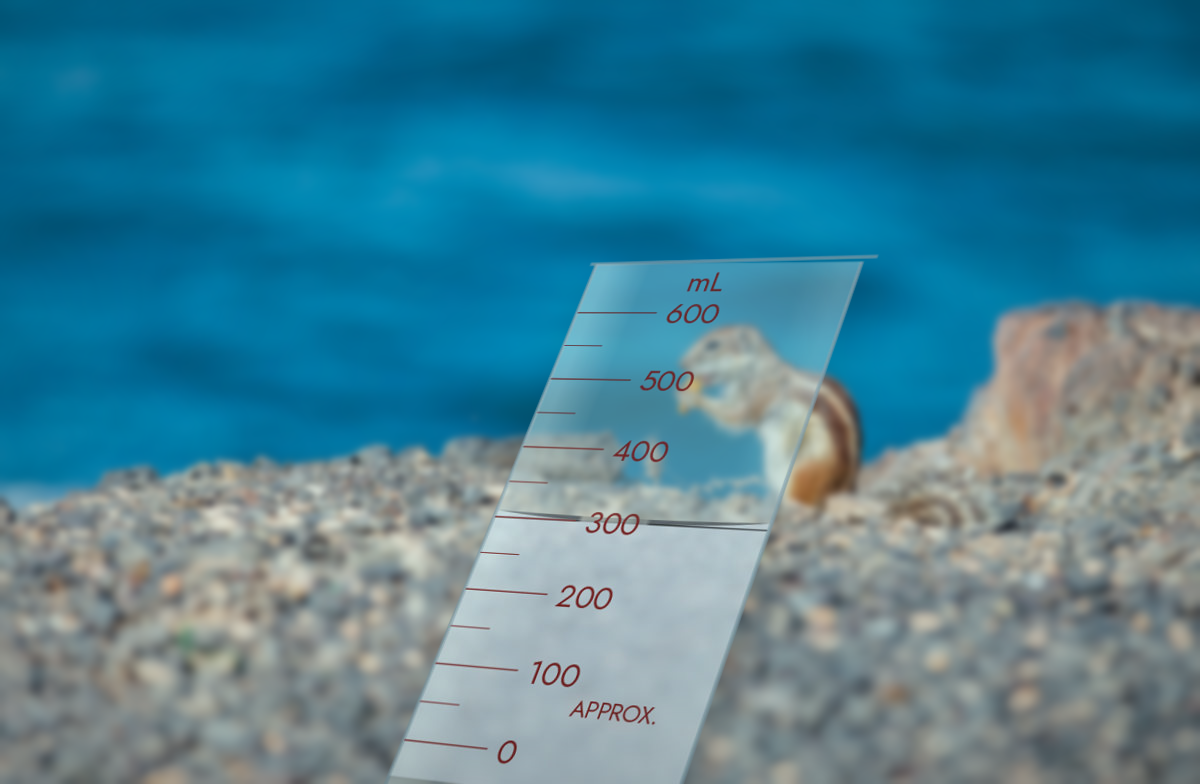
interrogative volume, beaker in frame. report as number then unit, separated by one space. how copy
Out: 300 mL
